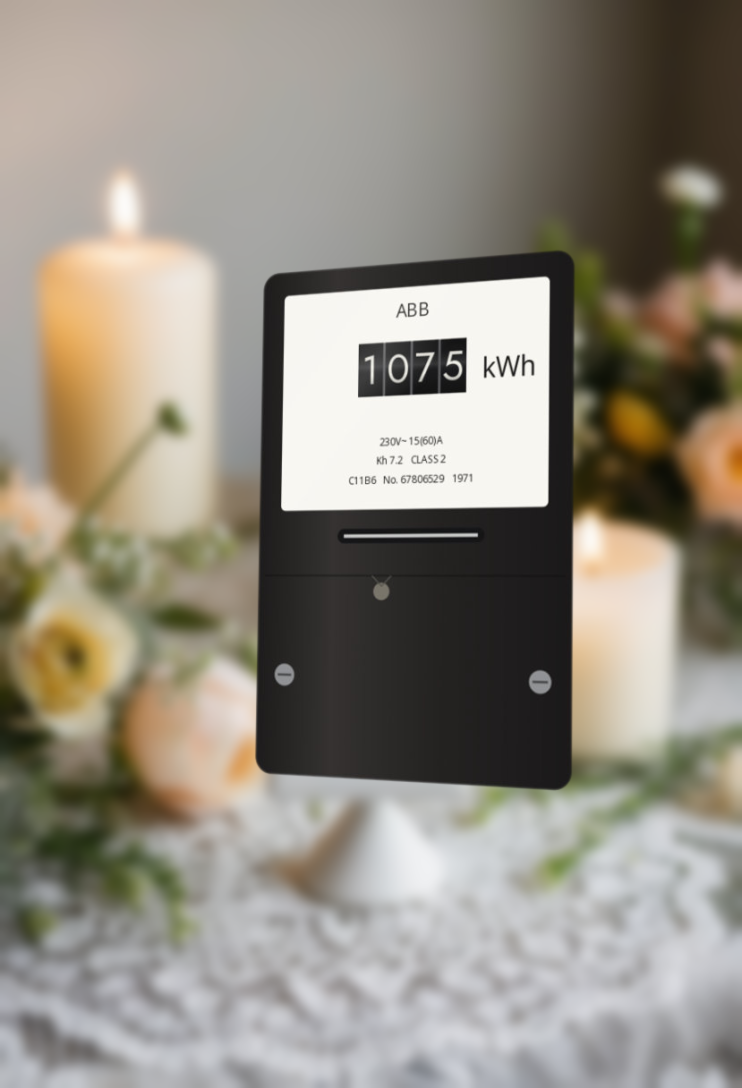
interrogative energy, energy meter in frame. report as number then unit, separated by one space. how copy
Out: 1075 kWh
